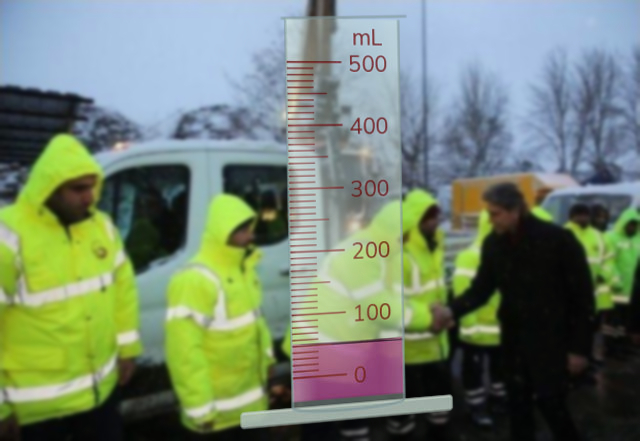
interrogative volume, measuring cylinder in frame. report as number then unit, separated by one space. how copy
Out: 50 mL
